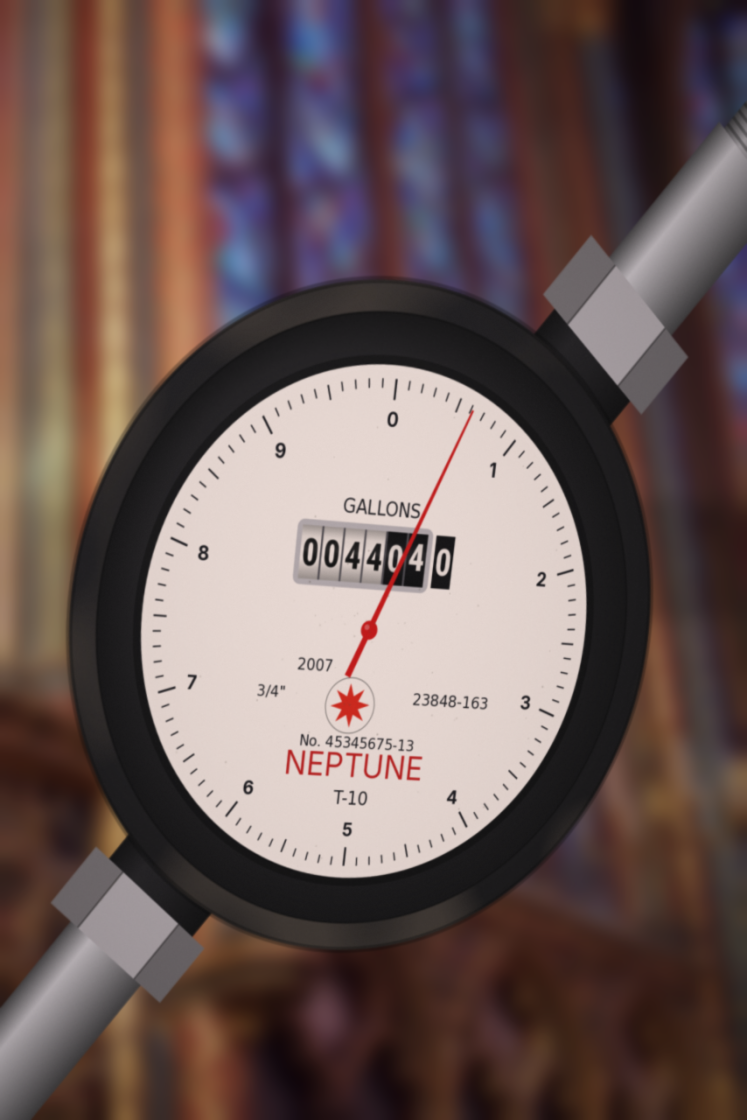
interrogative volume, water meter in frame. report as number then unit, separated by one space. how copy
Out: 44040.6 gal
